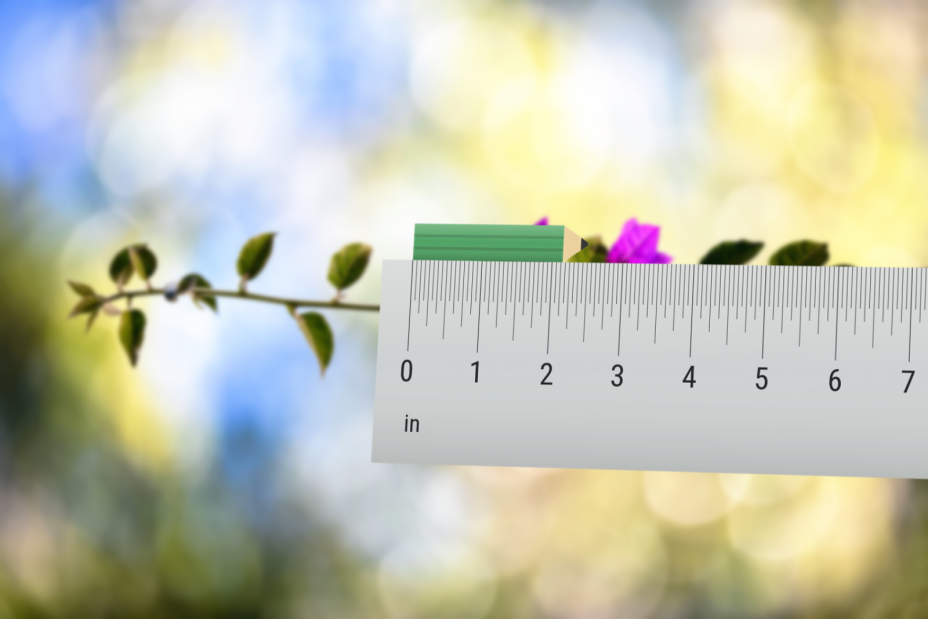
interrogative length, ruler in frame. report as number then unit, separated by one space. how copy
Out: 2.5 in
